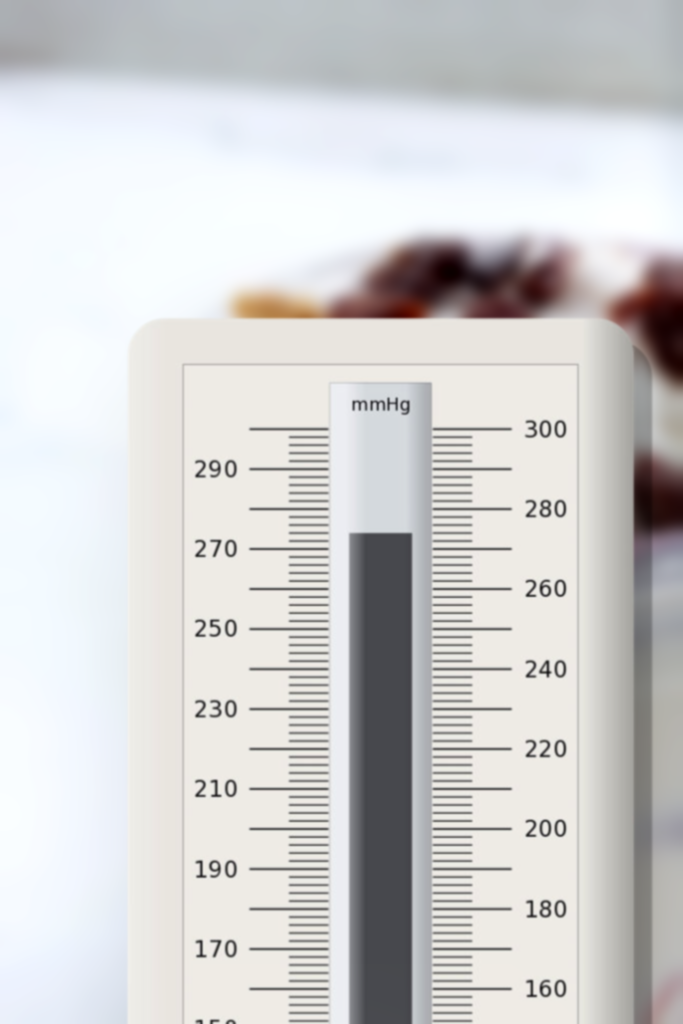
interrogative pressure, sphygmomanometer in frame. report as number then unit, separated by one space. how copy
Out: 274 mmHg
